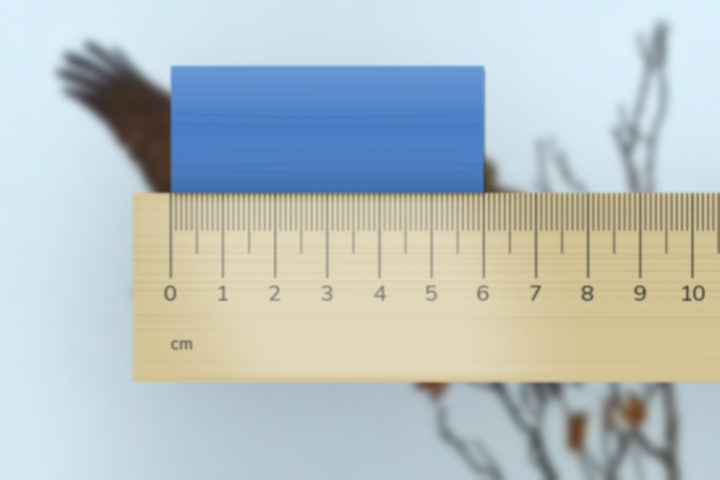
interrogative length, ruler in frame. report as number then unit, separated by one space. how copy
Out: 6 cm
